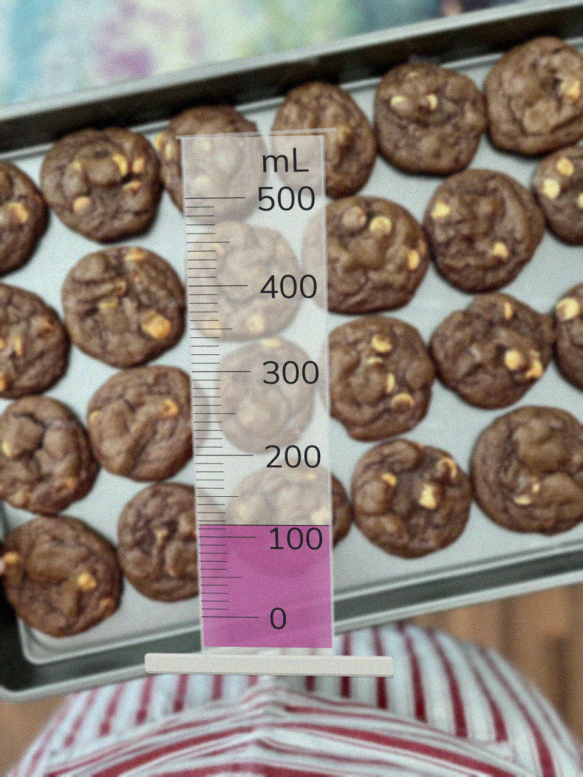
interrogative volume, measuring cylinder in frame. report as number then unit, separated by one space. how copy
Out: 115 mL
